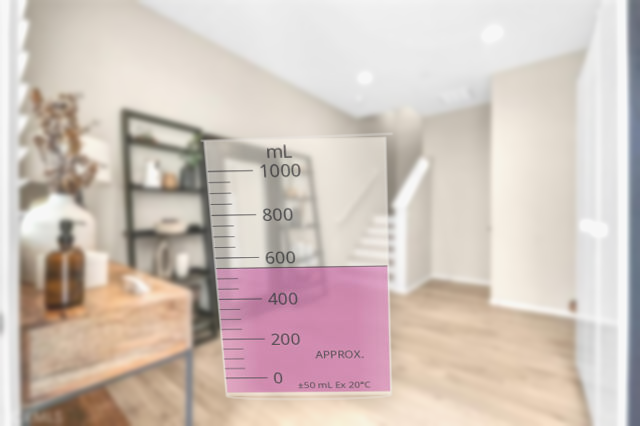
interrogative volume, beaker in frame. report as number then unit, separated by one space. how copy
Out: 550 mL
